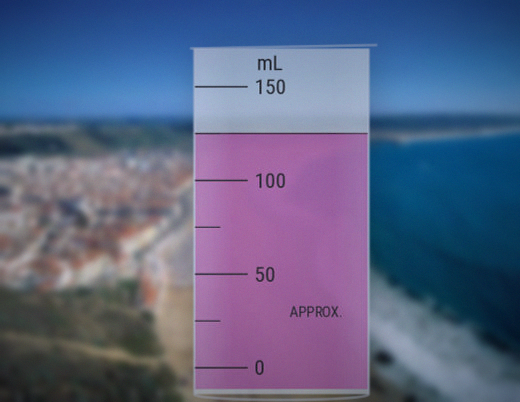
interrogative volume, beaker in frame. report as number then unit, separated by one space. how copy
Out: 125 mL
